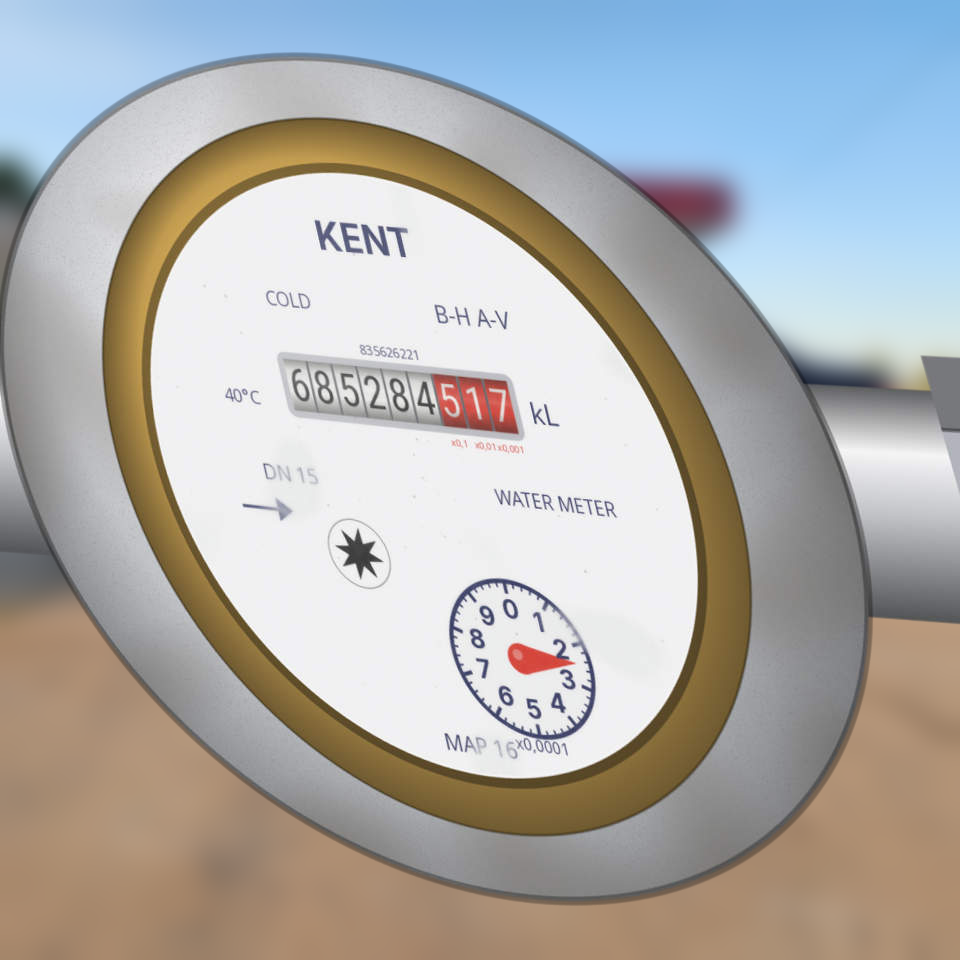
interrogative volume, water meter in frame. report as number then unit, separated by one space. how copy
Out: 685284.5172 kL
